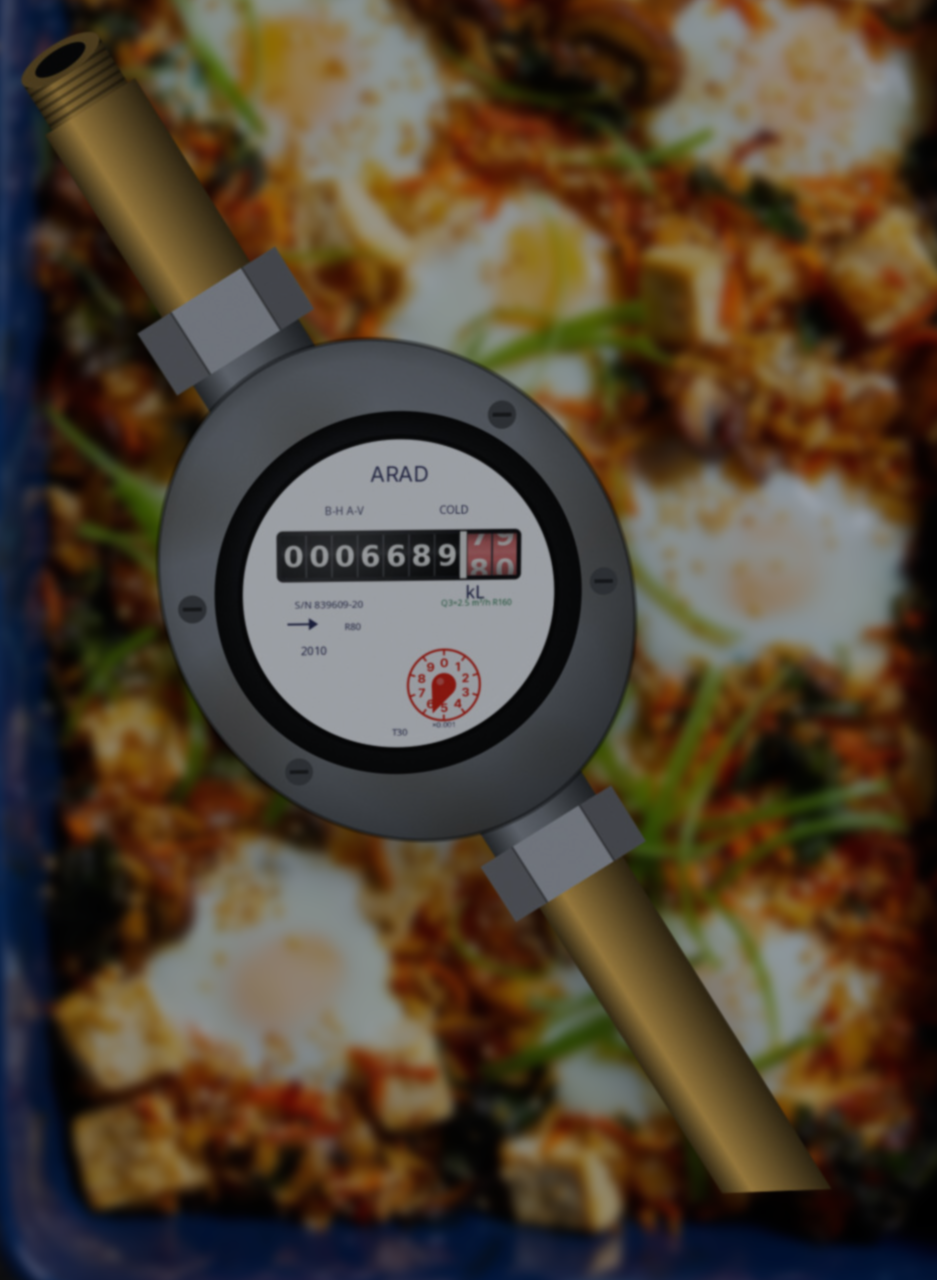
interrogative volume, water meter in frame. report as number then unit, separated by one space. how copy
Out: 6689.795 kL
